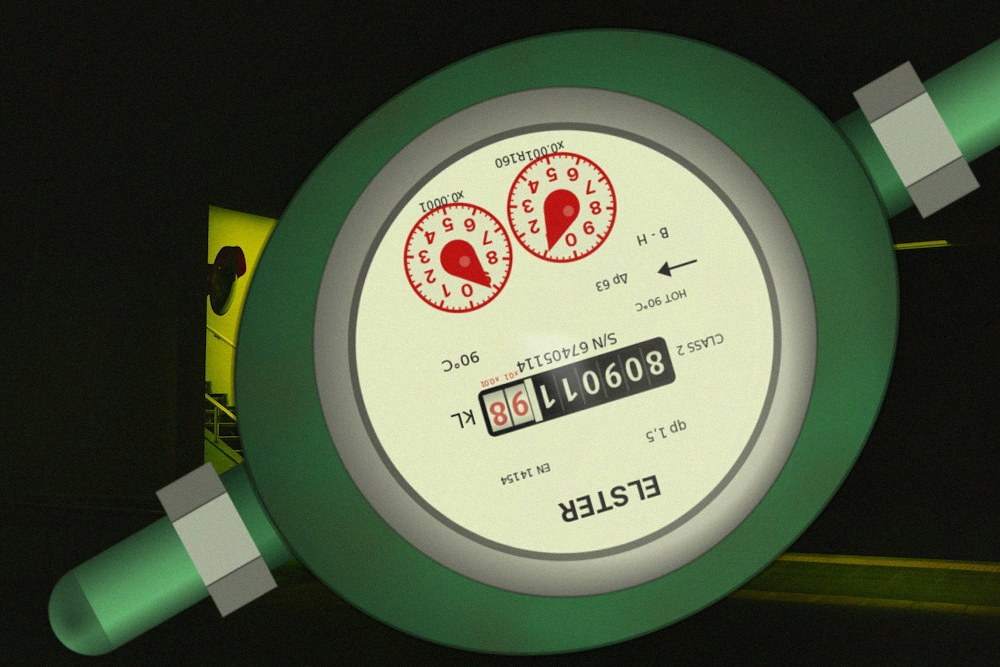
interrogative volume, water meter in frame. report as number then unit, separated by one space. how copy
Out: 809011.9809 kL
